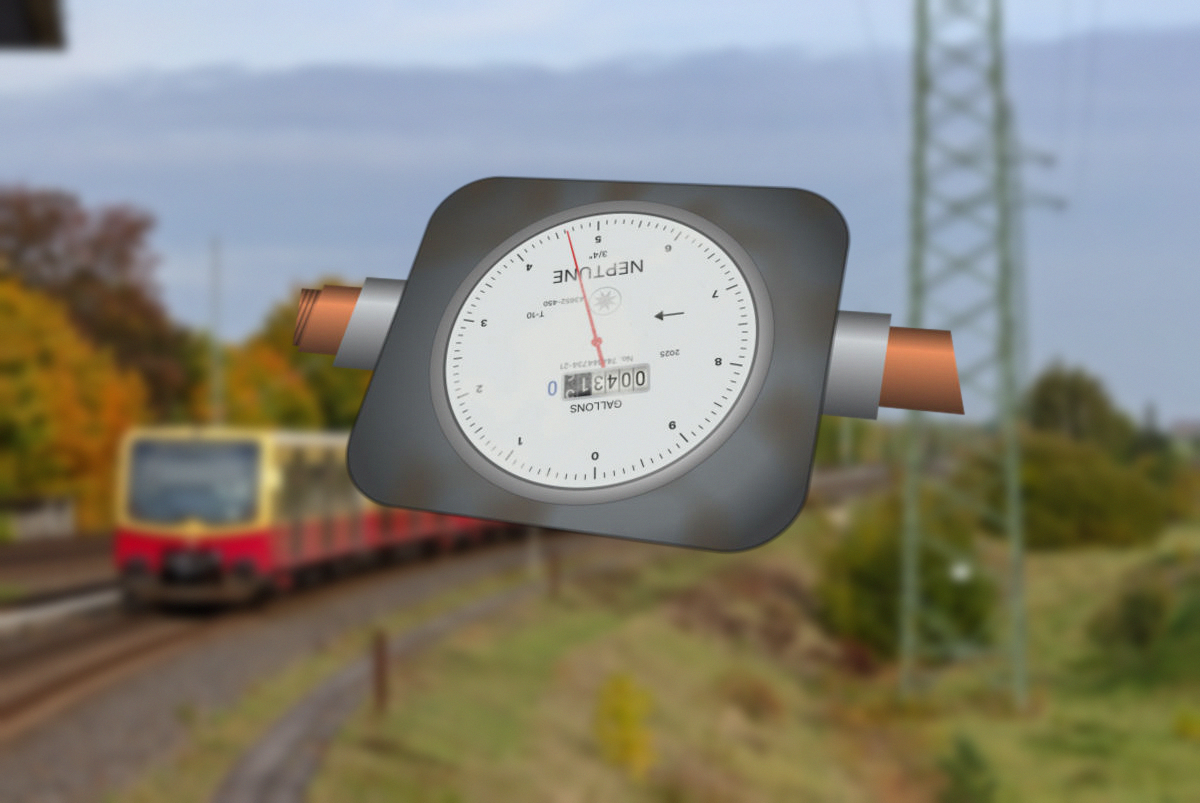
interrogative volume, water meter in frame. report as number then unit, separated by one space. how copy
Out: 43154.6 gal
